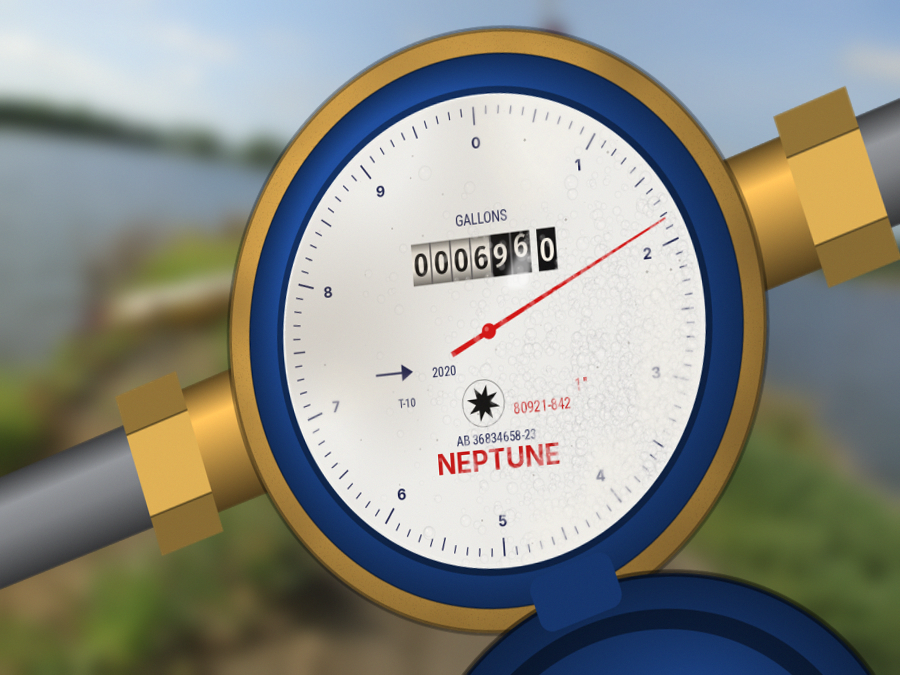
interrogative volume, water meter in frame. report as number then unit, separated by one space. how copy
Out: 6961.8 gal
